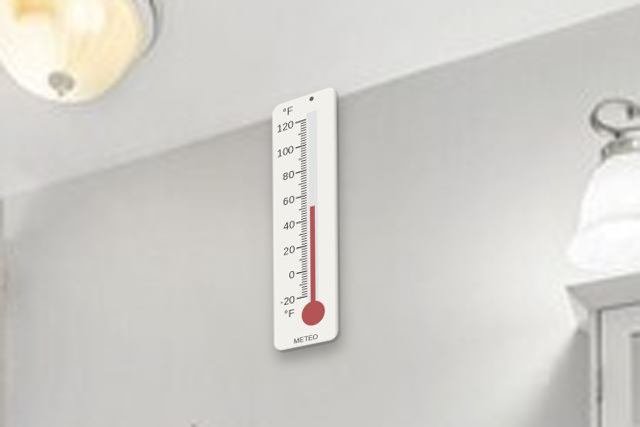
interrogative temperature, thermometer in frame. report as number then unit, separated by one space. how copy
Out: 50 °F
